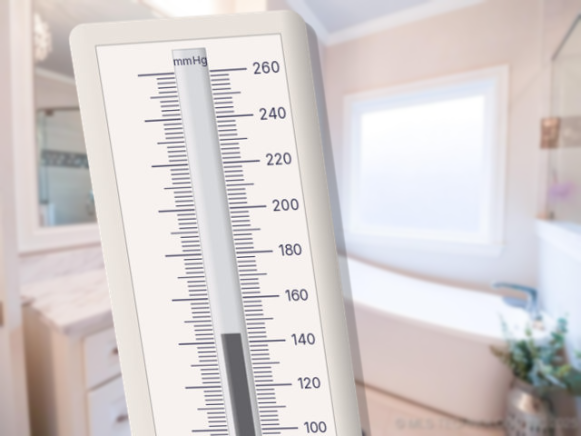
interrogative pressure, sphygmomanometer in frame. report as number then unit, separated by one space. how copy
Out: 144 mmHg
